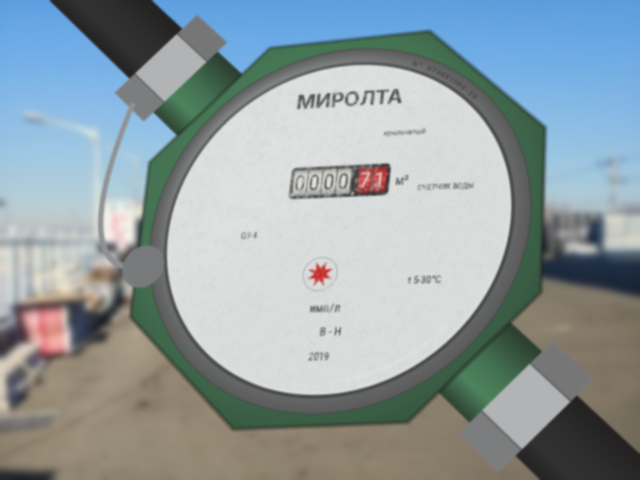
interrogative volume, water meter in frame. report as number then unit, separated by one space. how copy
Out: 0.71 m³
